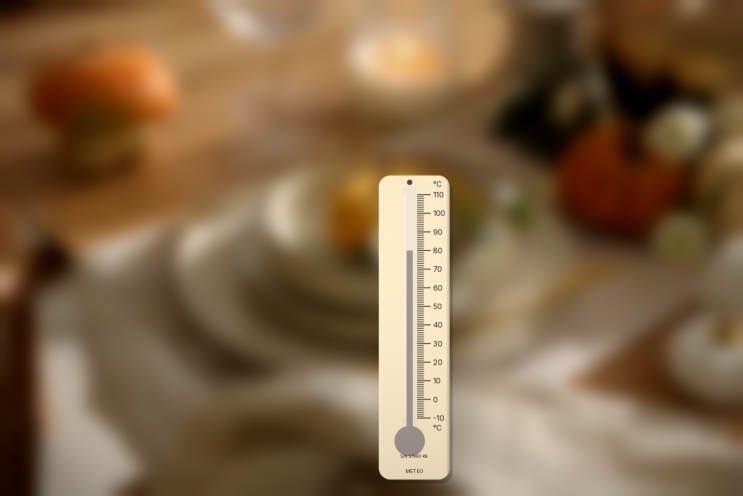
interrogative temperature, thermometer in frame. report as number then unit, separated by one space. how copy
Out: 80 °C
